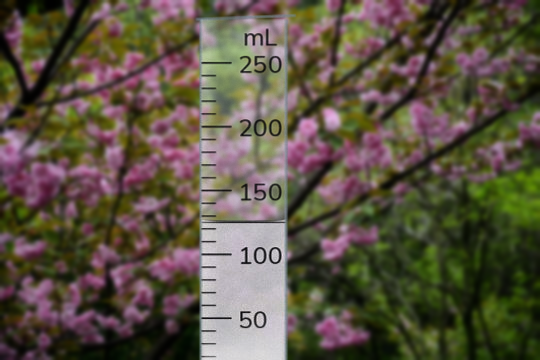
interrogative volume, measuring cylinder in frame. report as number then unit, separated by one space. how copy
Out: 125 mL
